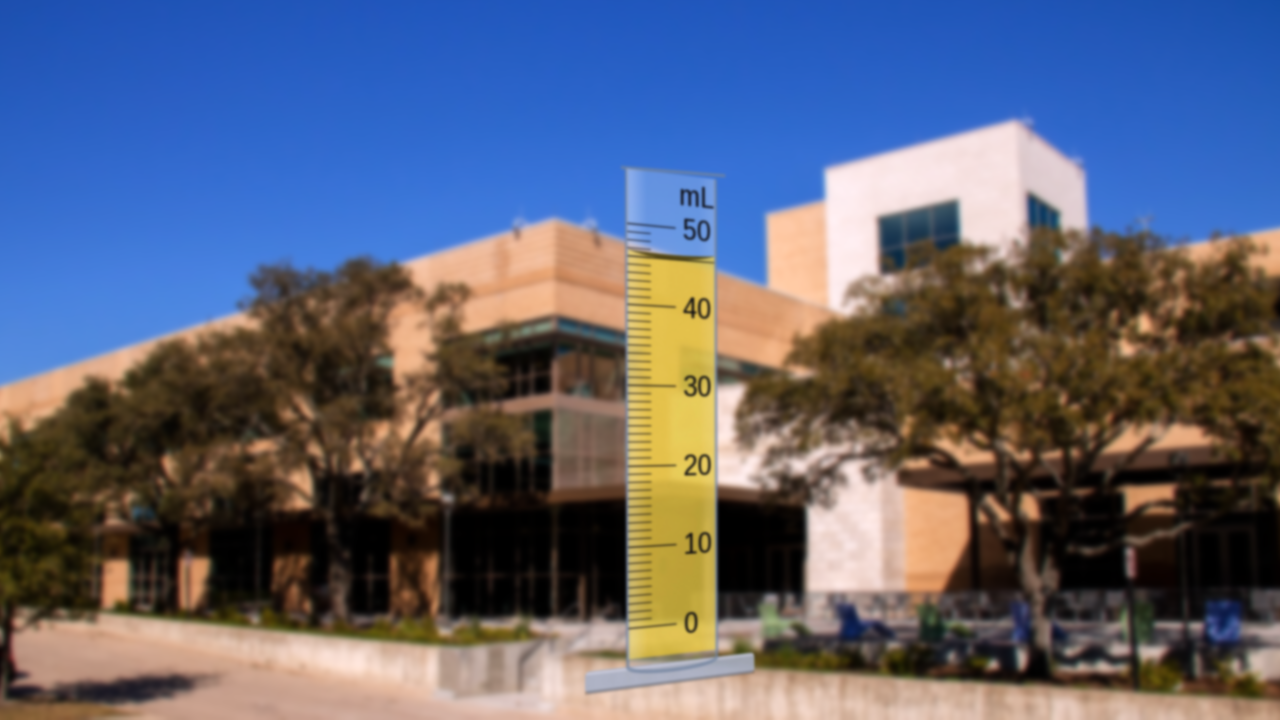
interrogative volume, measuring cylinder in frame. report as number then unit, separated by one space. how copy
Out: 46 mL
